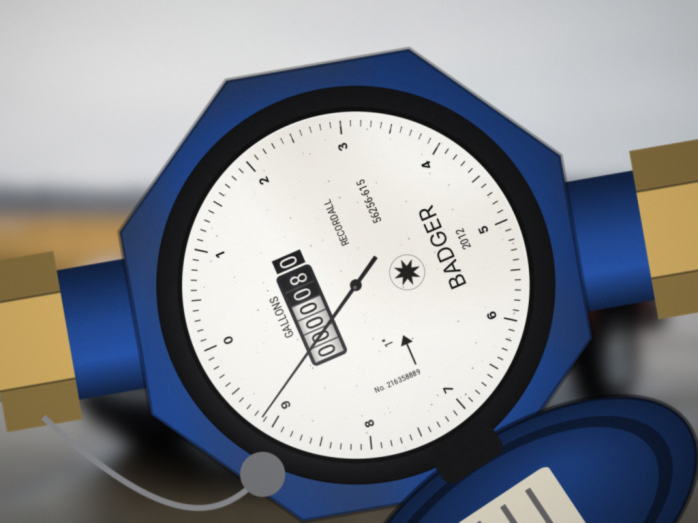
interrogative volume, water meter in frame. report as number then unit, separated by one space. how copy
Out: 79.1 gal
